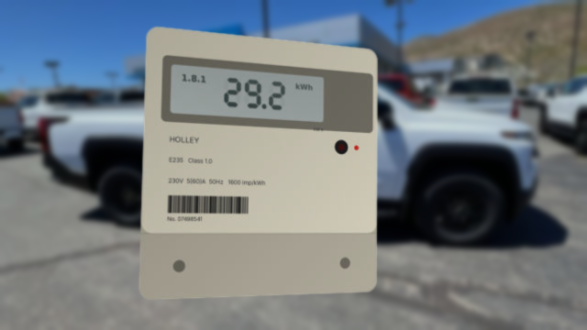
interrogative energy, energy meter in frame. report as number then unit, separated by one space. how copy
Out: 29.2 kWh
